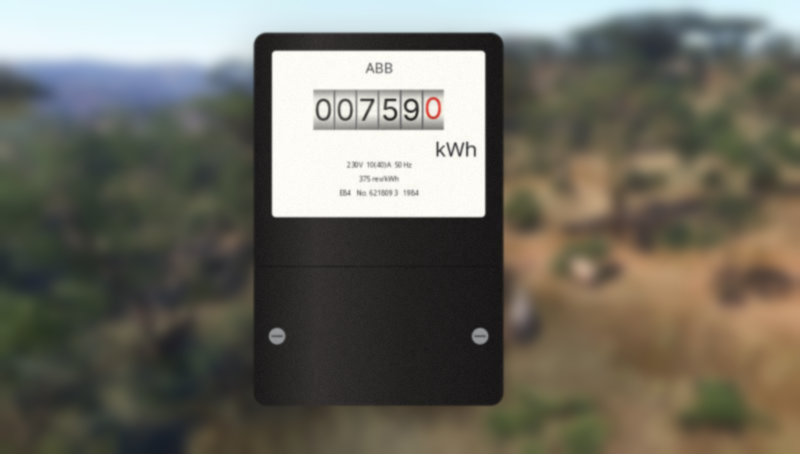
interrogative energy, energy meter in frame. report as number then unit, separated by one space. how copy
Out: 759.0 kWh
